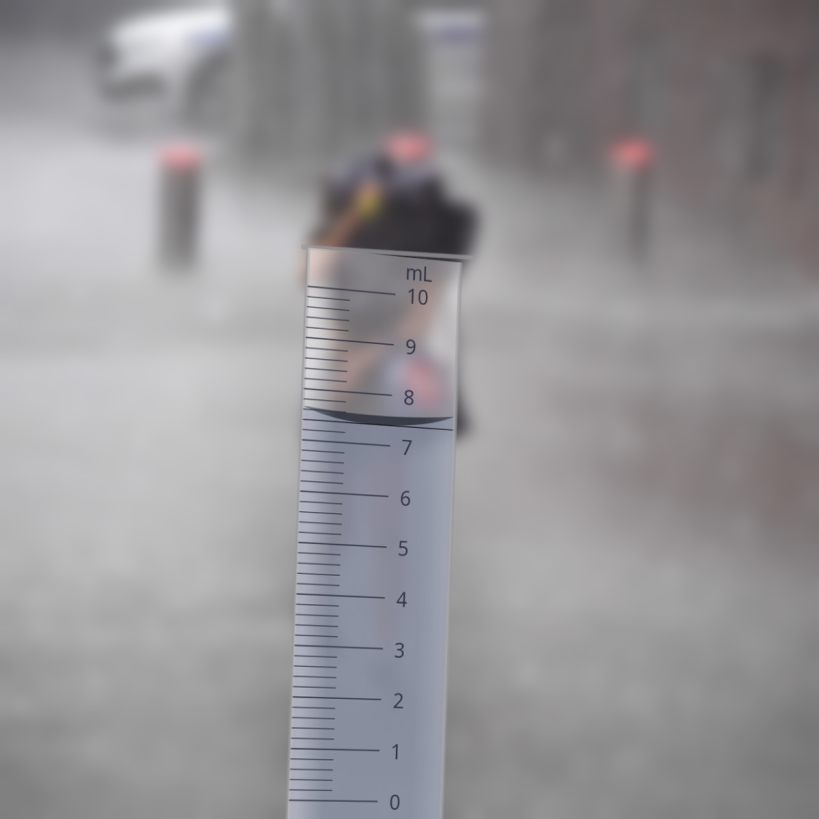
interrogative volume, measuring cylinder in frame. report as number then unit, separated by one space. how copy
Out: 7.4 mL
